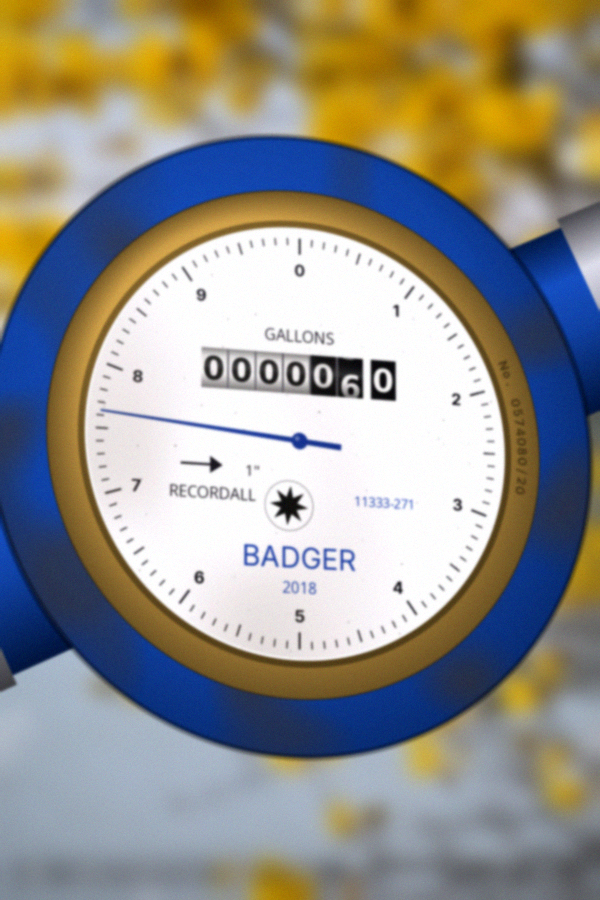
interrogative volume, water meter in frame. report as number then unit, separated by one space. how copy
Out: 57.6 gal
